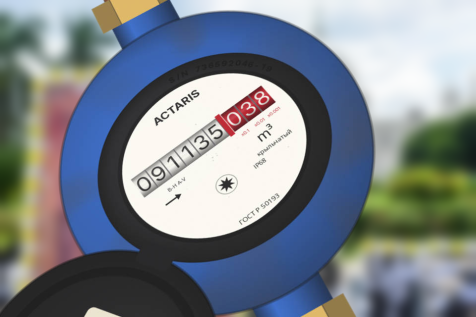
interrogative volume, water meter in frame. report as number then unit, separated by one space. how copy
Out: 91135.038 m³
